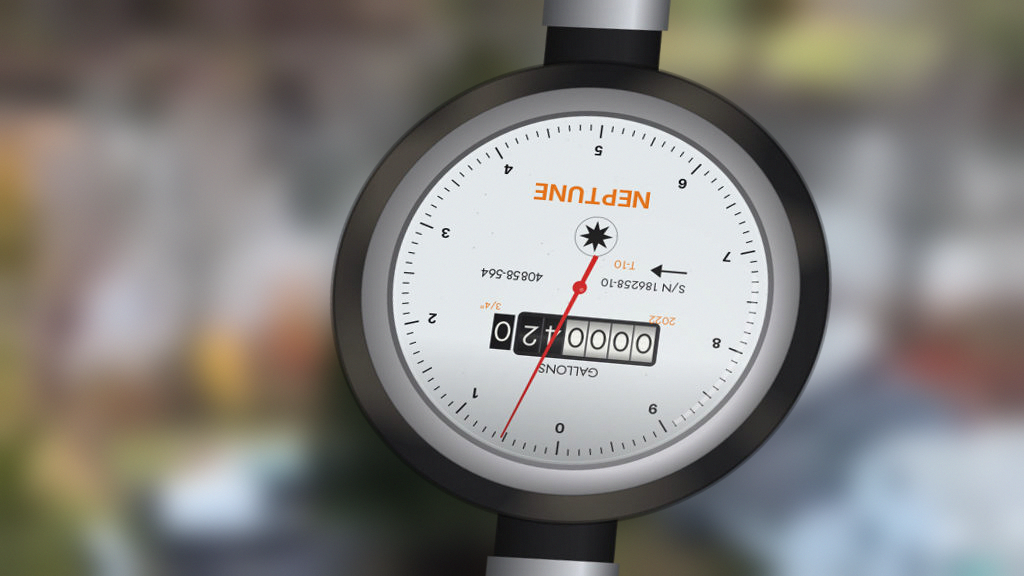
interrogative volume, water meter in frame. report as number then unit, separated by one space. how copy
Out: 420.5 gal
